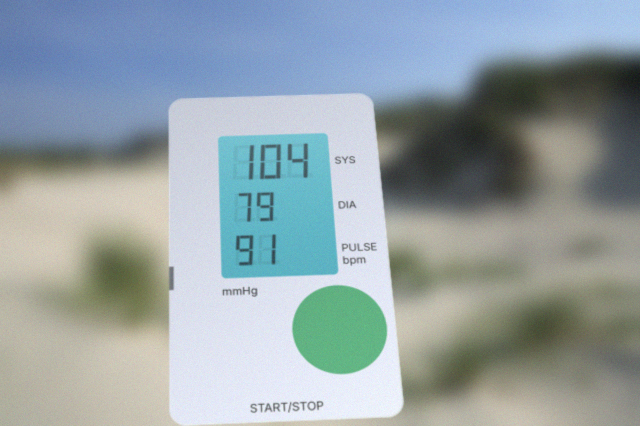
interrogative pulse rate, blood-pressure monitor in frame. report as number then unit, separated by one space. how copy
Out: 91 bpm
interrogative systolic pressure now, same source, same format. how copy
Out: 104 mmHg
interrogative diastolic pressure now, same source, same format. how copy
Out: 79 mmHg
